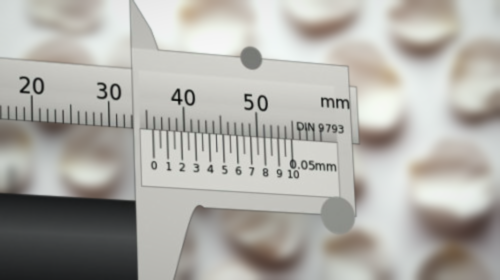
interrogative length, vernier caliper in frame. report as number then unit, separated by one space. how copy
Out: 35.8 mm
